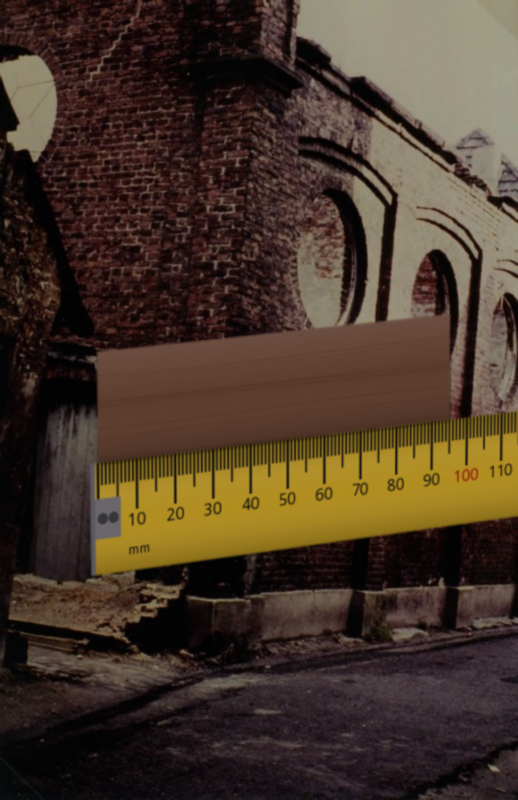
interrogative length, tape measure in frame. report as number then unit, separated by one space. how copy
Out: 95 mm
